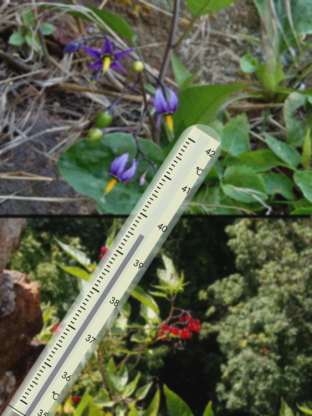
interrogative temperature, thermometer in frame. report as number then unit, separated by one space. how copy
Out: 39.6 °C
